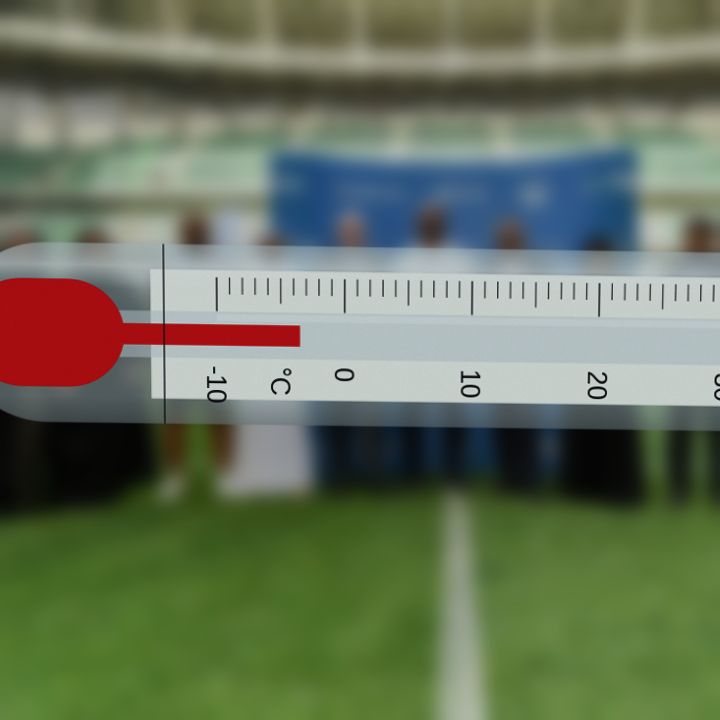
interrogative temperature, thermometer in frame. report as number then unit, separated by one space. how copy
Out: -3.5 °C
